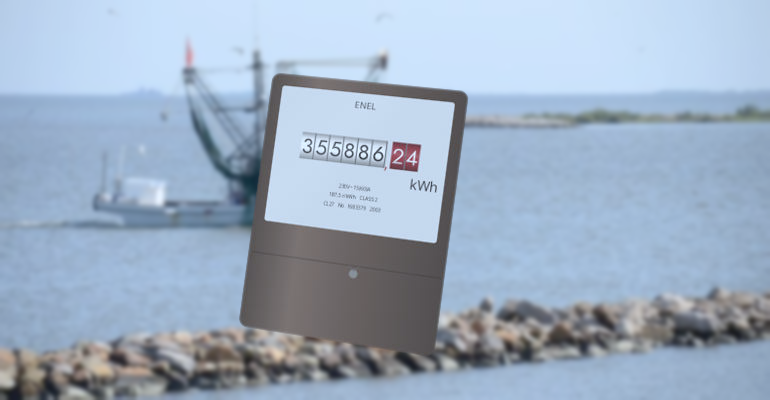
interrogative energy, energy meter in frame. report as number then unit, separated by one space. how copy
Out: 355886.24 kWh
